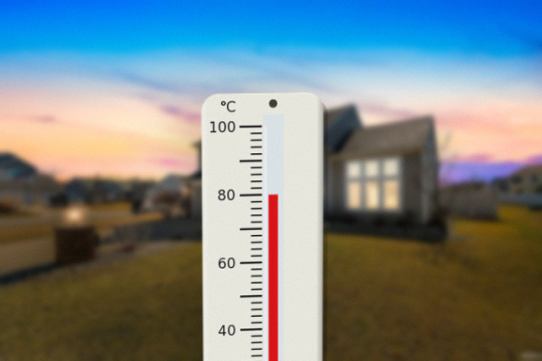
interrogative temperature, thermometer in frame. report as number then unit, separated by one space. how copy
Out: 80 °C
